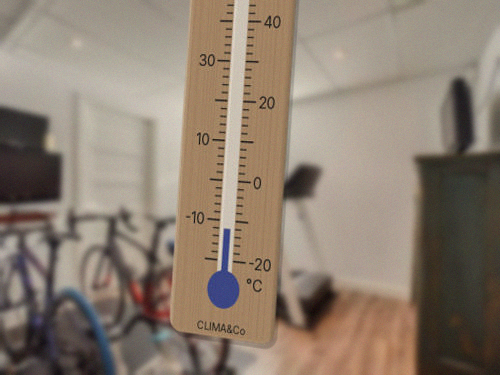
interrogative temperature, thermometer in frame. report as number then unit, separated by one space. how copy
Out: -12 °C
